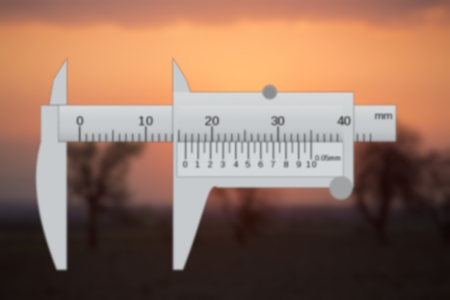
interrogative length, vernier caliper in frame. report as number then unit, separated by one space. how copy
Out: 16.0 mm
